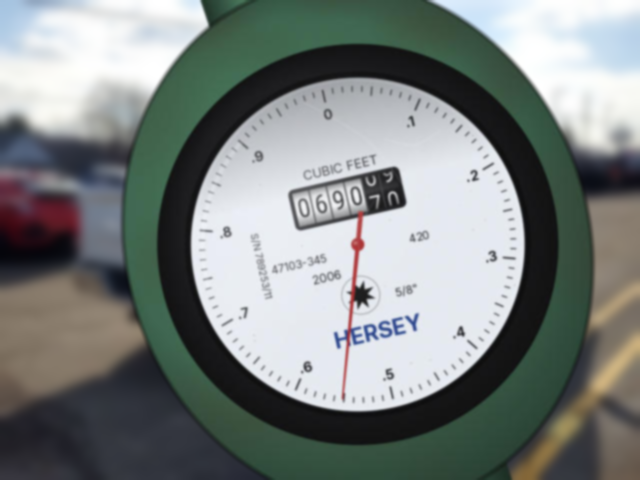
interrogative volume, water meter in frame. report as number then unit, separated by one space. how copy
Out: 69069.55 ft³
